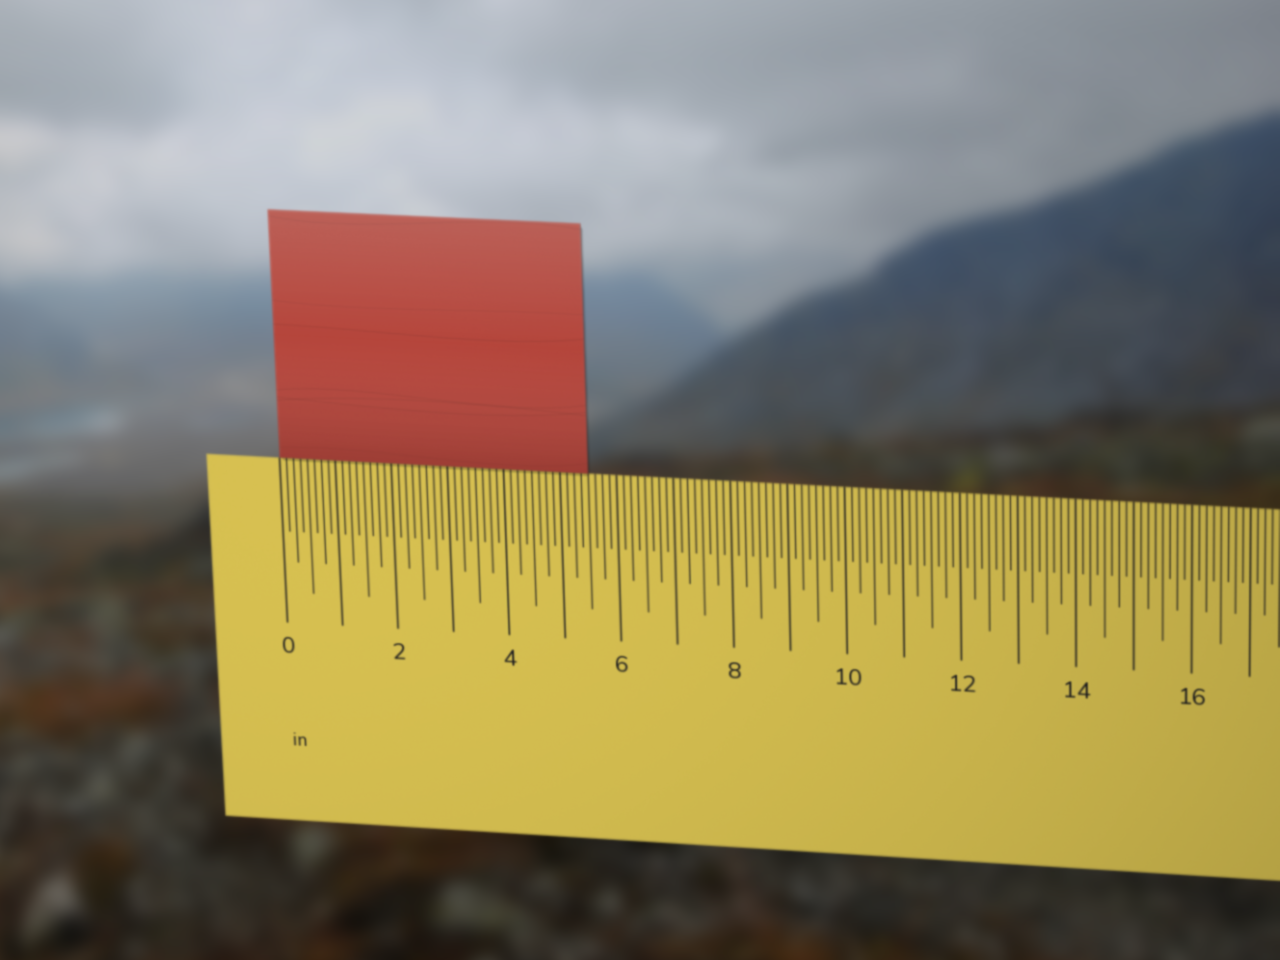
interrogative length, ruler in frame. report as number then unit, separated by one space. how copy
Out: 5.5 in
